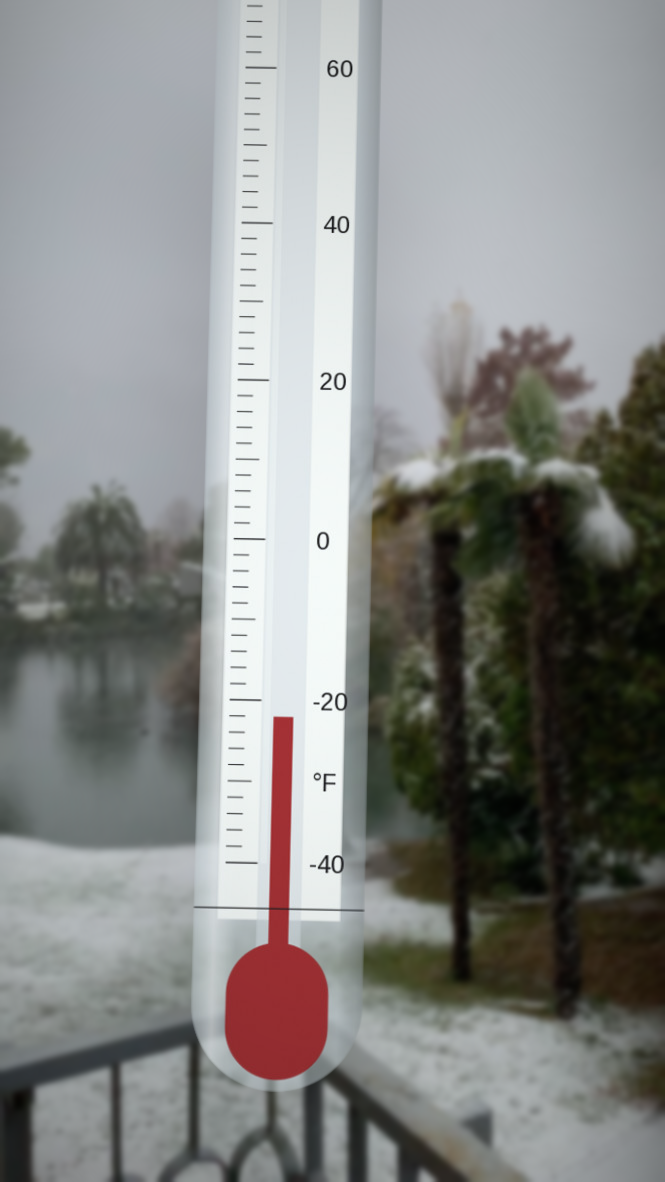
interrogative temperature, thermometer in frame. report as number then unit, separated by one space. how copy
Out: -22 °F
